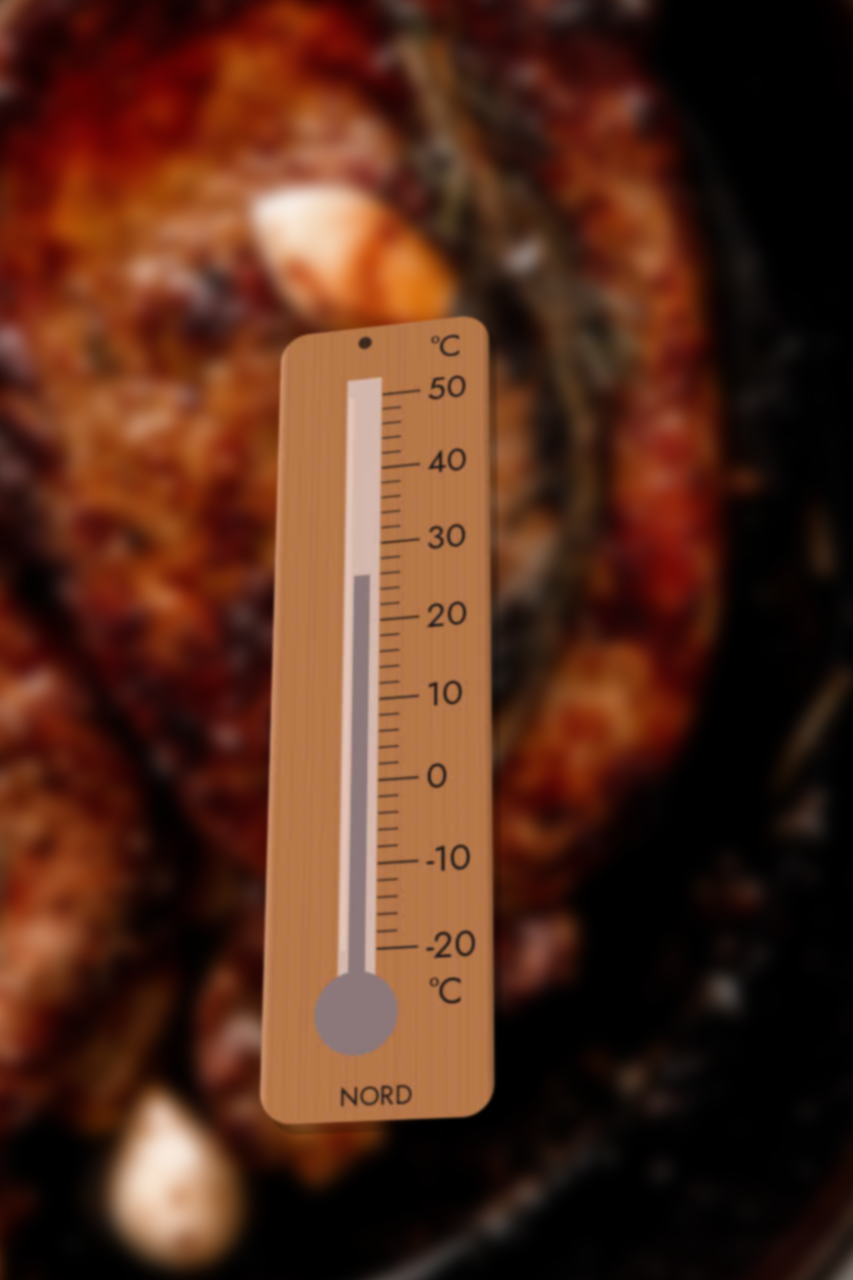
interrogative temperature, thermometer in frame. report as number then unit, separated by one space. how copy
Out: 26 °C
